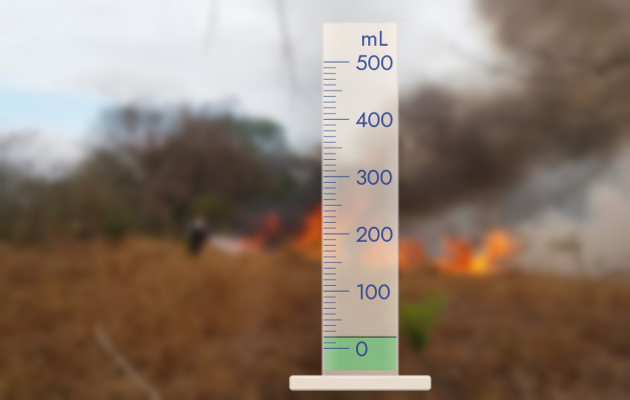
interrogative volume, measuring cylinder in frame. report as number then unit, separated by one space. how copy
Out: 20 mL
